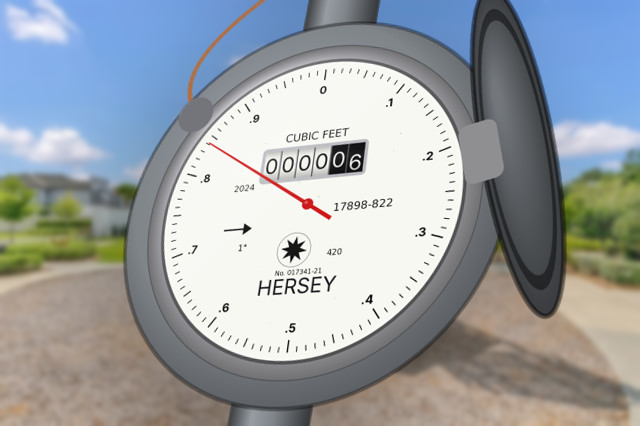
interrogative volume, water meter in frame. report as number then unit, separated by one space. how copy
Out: 5.84 ft³
